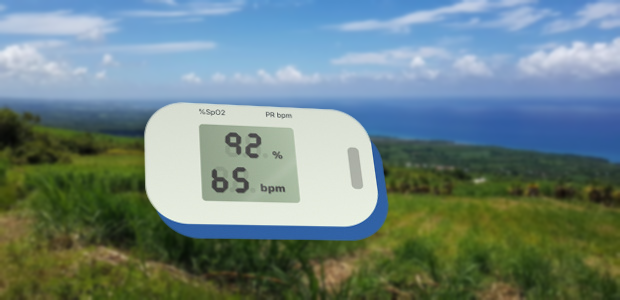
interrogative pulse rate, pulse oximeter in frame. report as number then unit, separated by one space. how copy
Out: 65 bpm
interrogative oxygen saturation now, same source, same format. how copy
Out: 92 %
